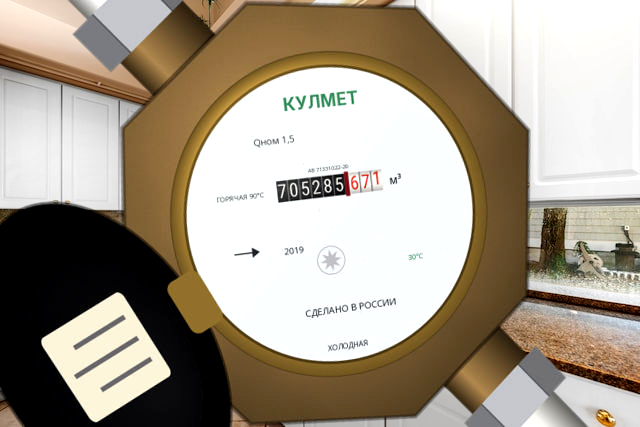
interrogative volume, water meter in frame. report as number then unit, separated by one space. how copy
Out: 705285.671 m³
